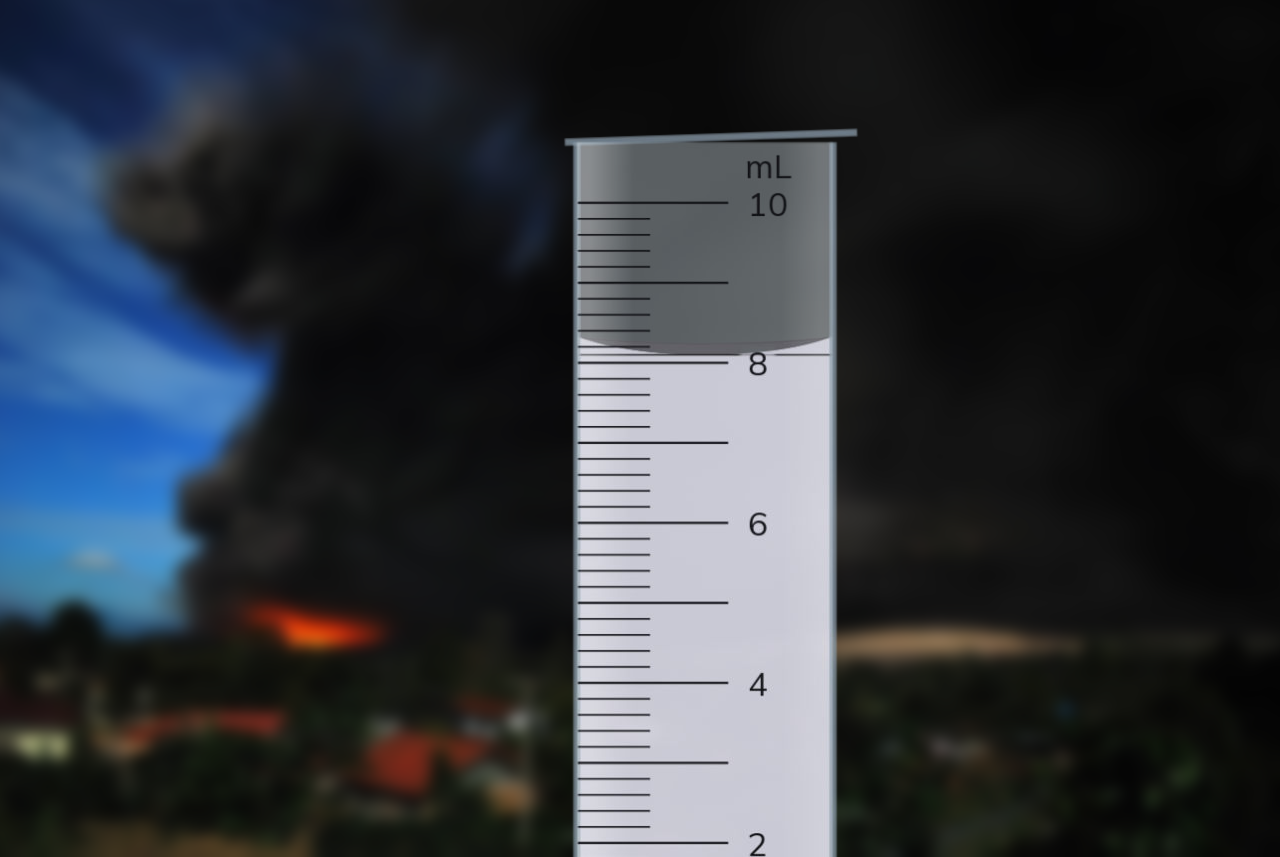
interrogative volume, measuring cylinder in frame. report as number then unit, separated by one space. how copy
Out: 8.1 mL
